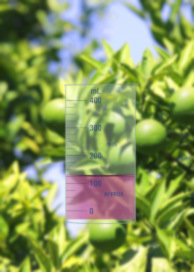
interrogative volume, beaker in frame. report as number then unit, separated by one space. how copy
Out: 125 mL
